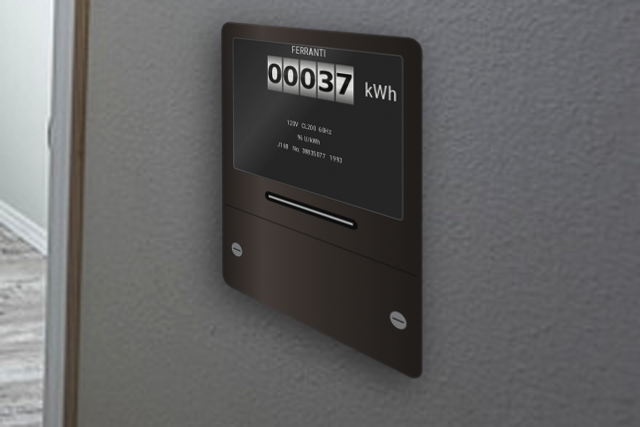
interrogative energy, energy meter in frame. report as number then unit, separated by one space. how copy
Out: 37 kWh
